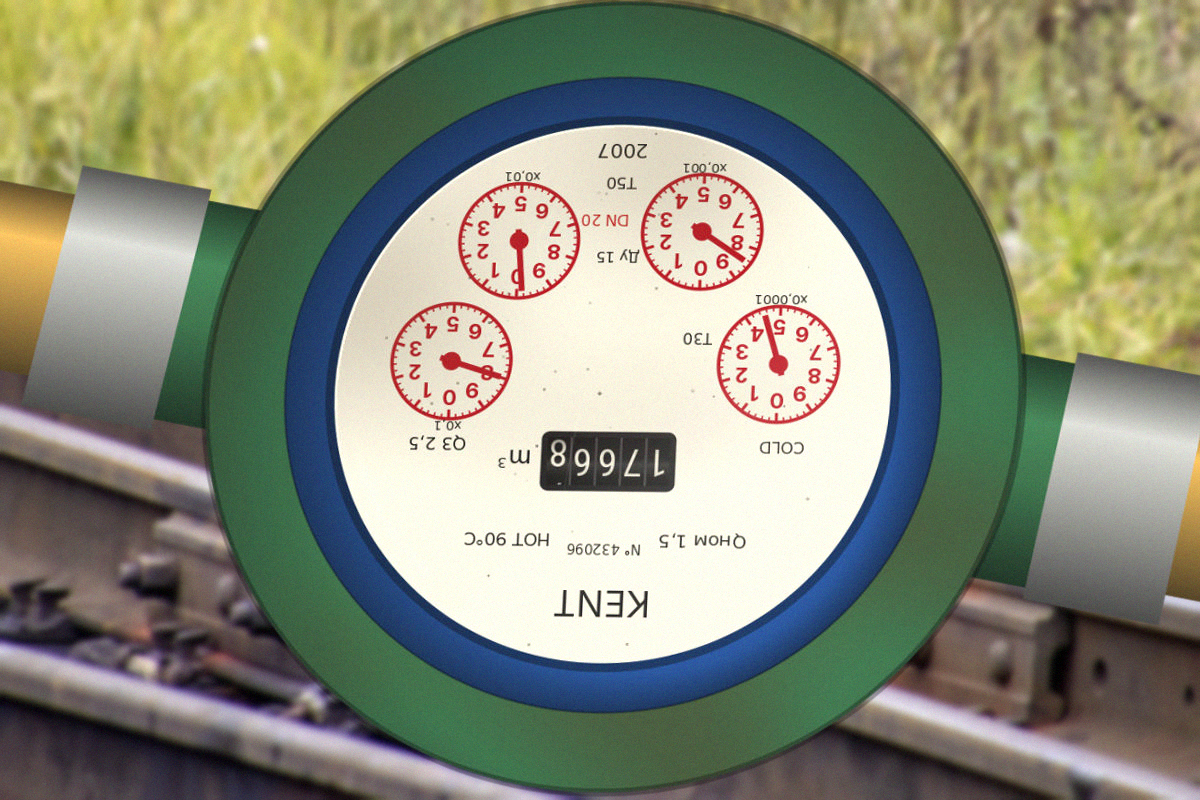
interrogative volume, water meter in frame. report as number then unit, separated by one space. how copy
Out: 17667.7984 m³
